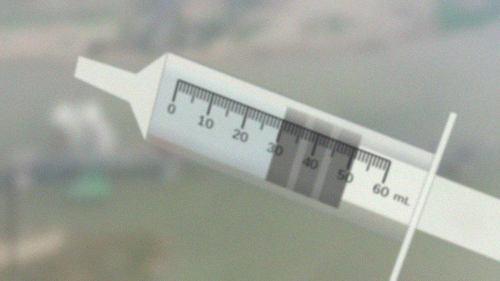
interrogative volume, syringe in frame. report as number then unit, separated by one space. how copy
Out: 30 mL
